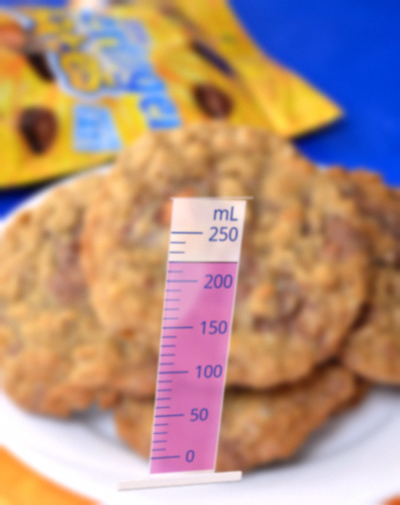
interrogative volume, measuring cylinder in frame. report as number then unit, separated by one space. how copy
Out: 220 mL
